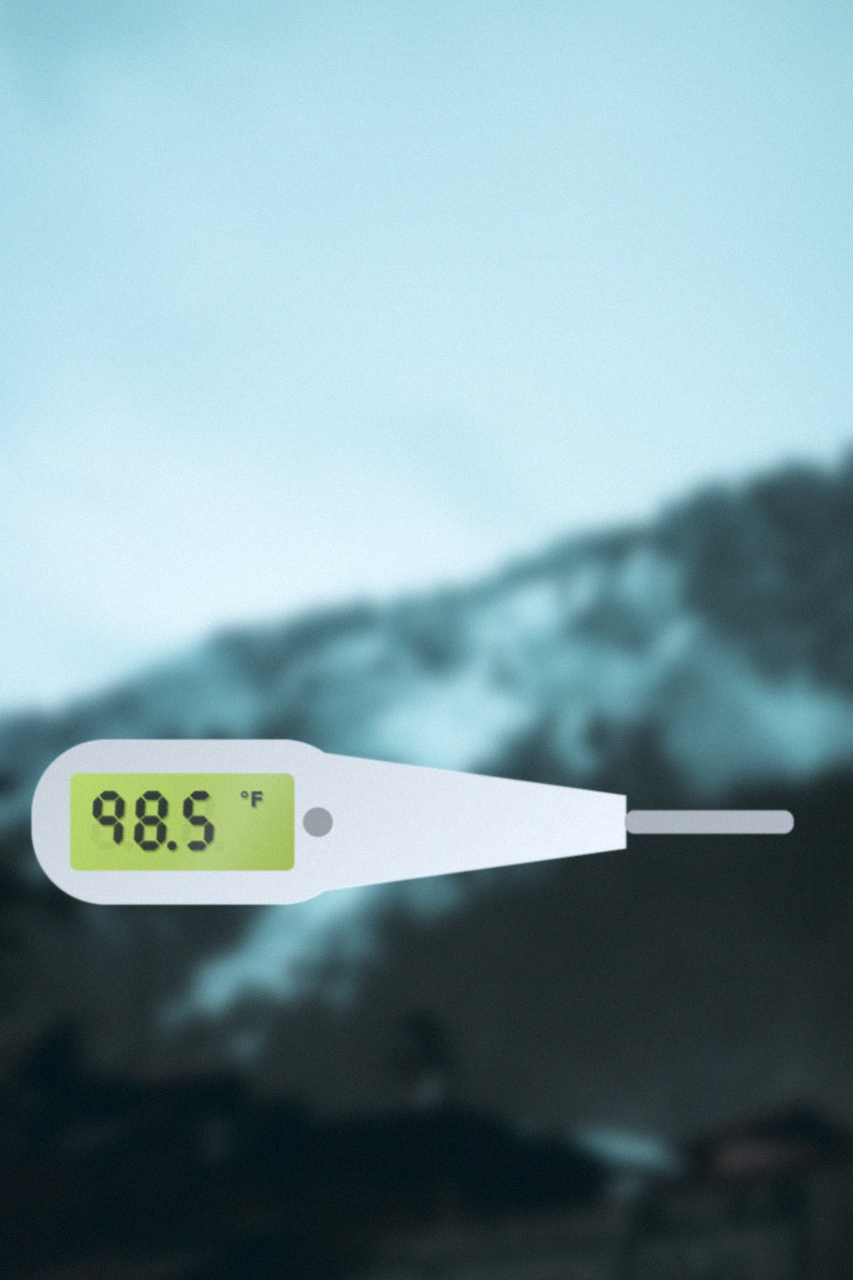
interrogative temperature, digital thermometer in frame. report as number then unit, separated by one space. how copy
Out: 98.5 °F
